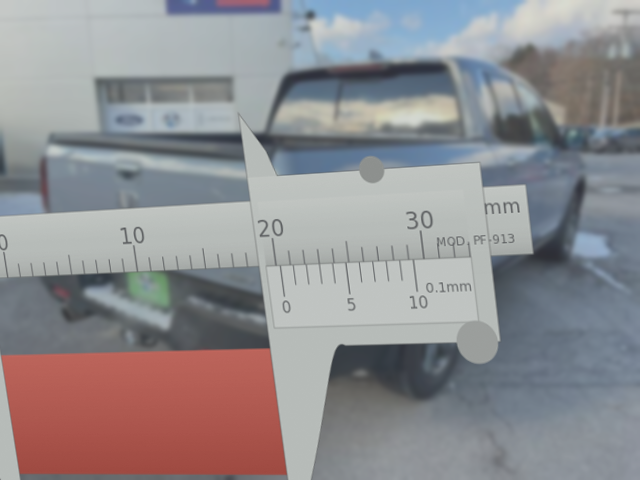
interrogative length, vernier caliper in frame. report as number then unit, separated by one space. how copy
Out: 20.3 mm
